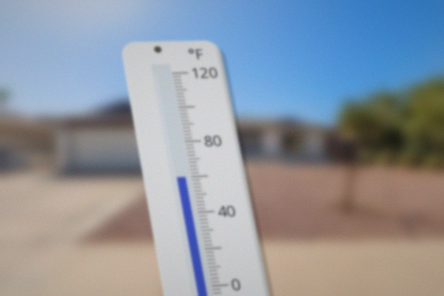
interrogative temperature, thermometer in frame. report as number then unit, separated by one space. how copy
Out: 60 °F
